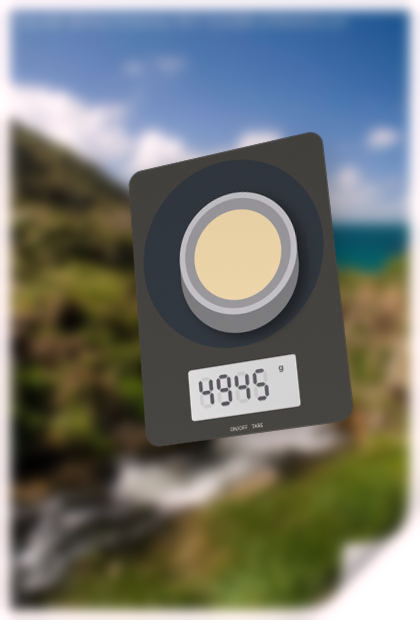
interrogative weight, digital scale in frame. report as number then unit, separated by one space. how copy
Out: 4945 g
